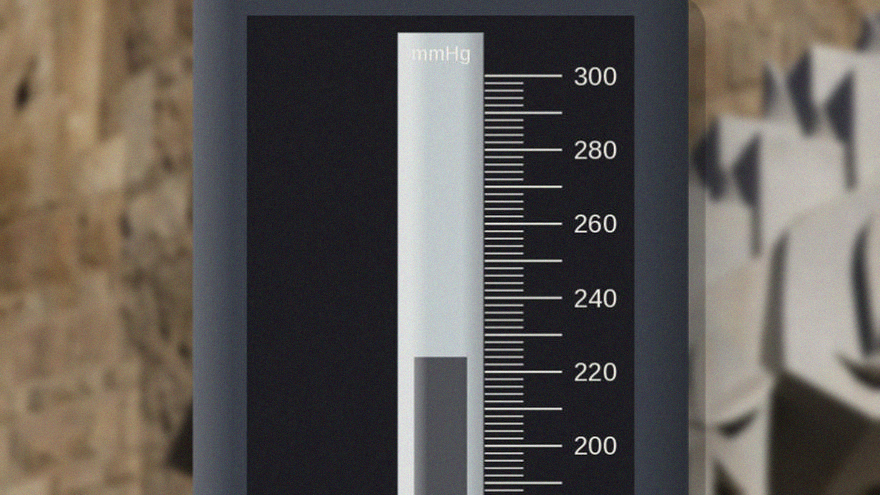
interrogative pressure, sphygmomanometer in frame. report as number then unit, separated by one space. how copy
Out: 224 mmHg
